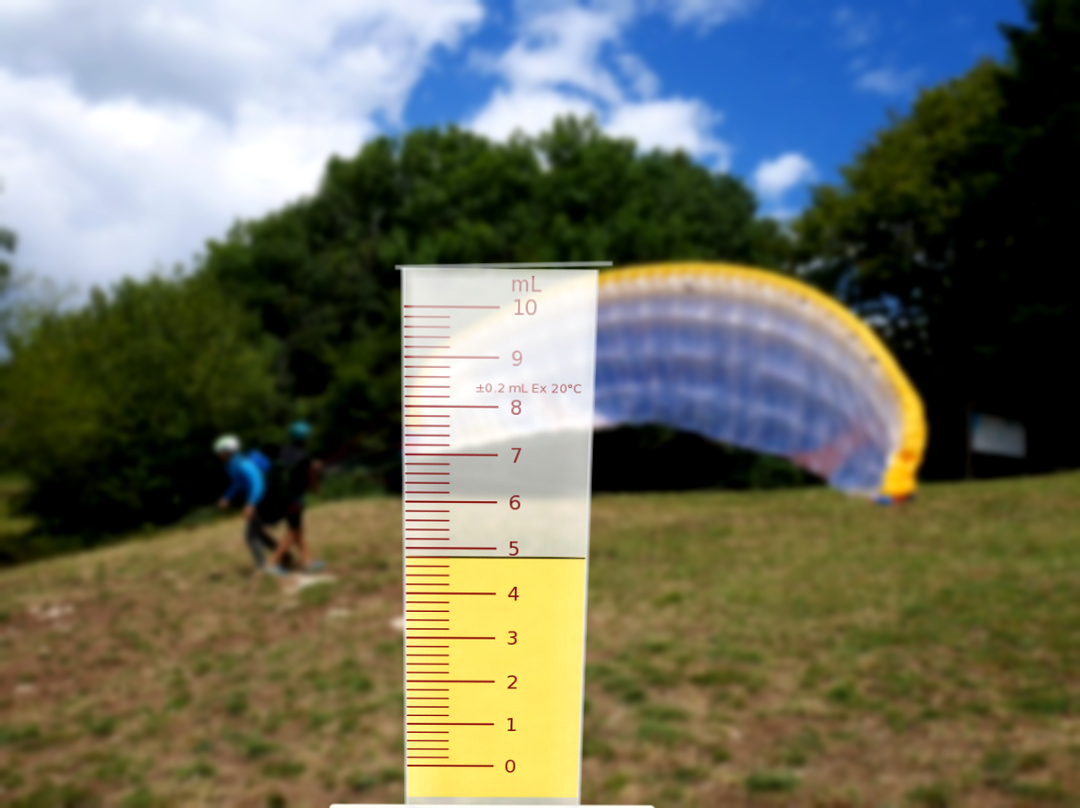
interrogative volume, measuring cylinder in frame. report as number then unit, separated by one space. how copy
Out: 4.8 mL
